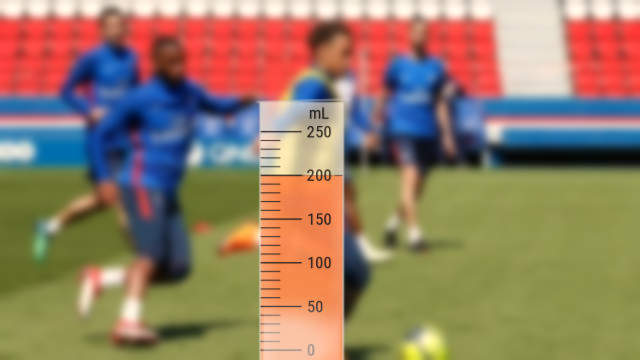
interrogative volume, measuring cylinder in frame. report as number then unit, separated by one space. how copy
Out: 200 mL
